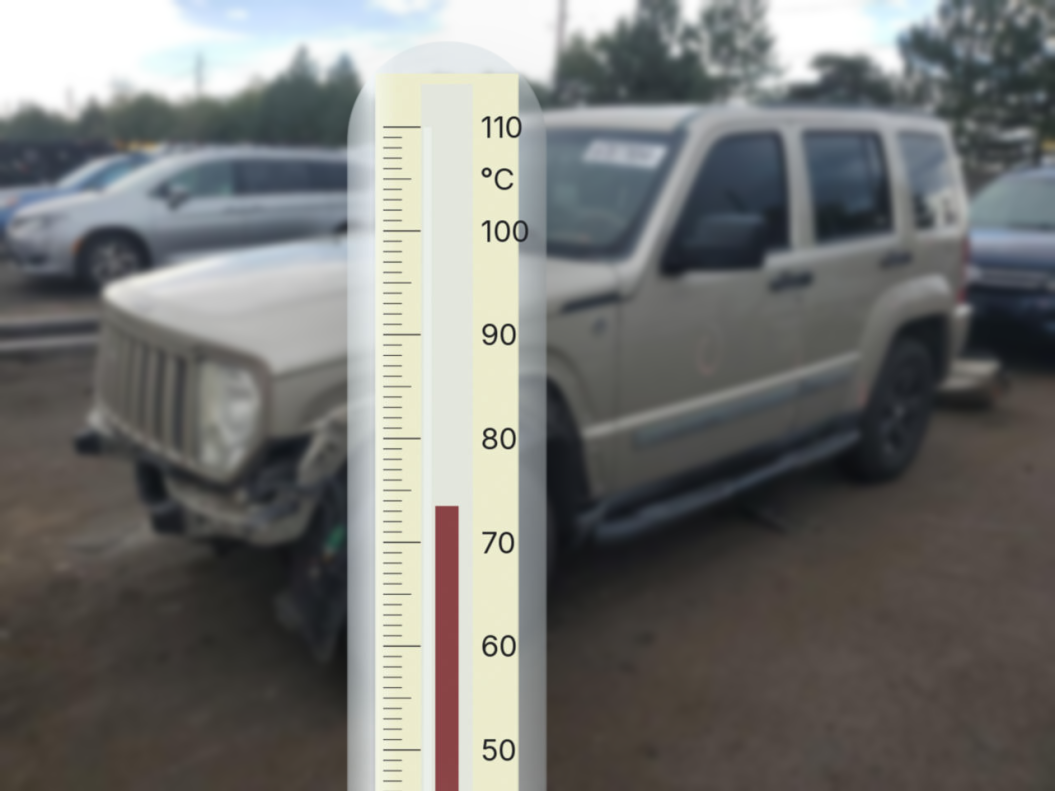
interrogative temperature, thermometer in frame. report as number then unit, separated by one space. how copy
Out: 73.5 °C
